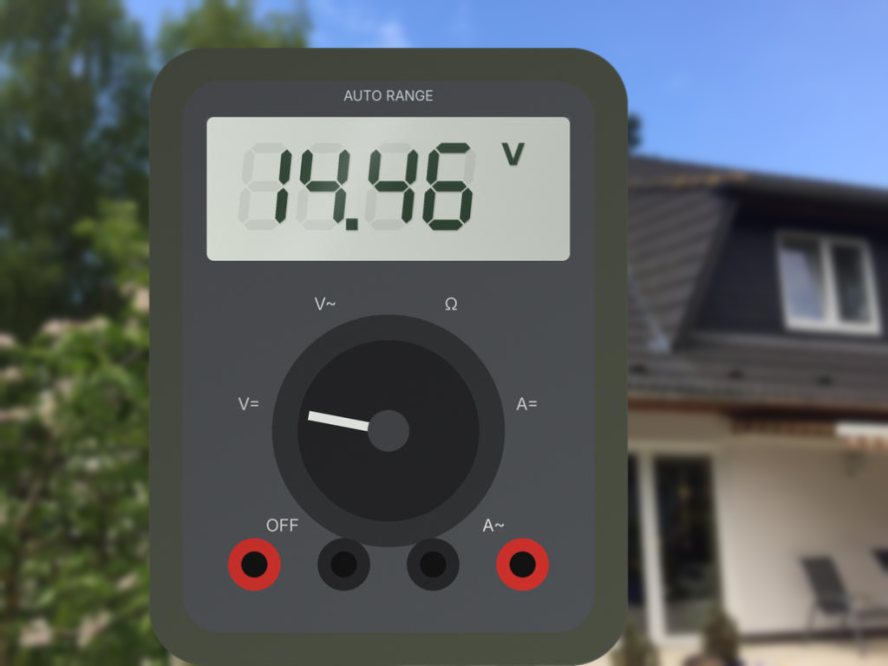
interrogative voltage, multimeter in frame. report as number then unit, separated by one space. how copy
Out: 14.46 V
